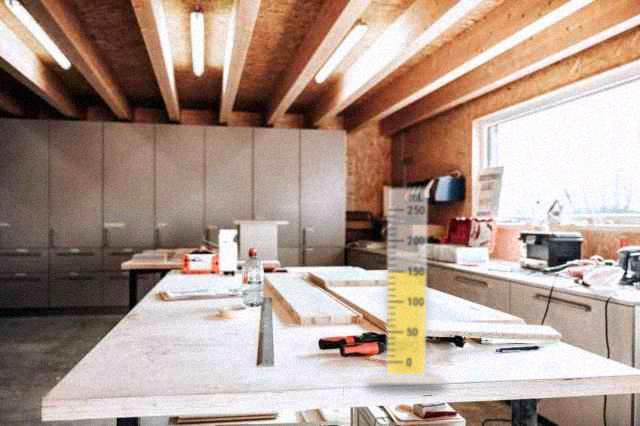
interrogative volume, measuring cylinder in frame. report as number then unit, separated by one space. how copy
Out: 150 mL
